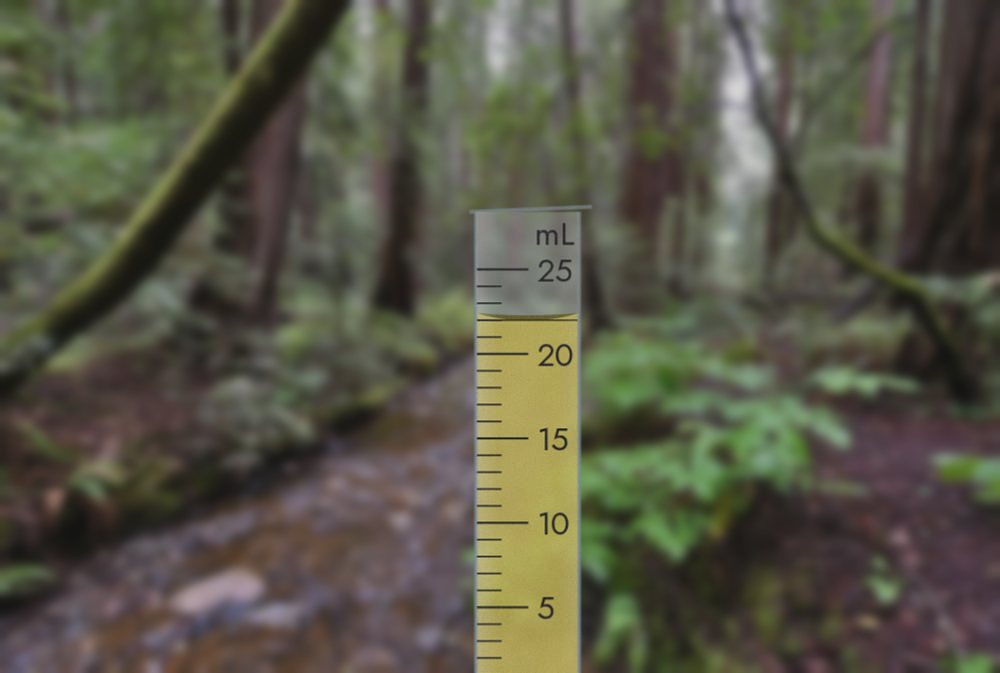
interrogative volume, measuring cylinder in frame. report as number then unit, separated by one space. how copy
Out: 22 mL
